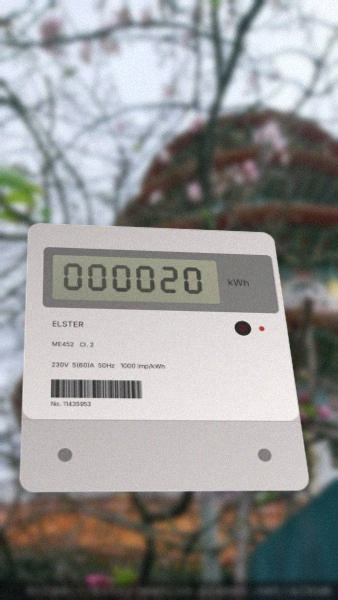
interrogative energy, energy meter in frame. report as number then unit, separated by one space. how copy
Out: 20 kWh
